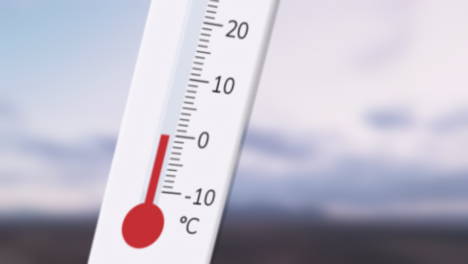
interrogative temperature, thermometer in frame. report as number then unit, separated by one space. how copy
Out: 0 °C
